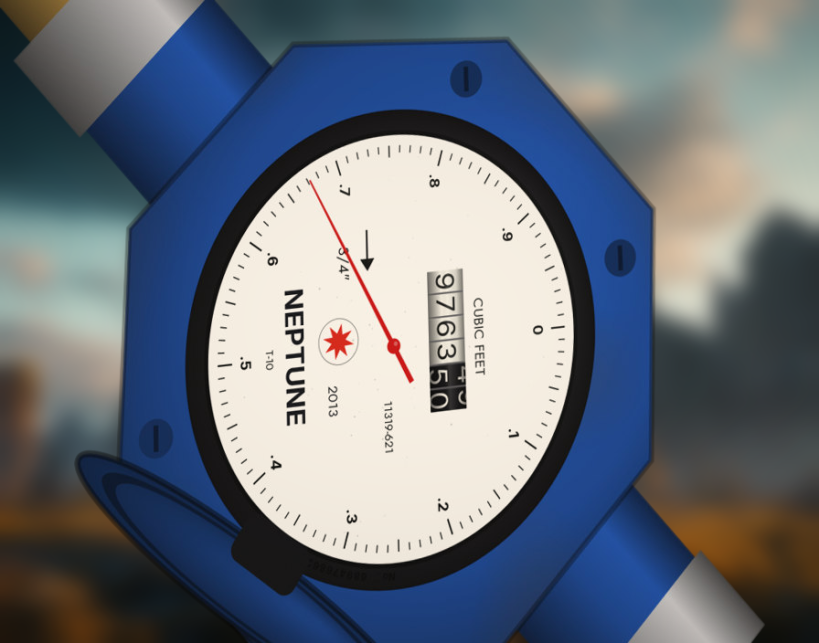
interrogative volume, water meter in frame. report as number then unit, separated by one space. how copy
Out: 976349.67 ft³
